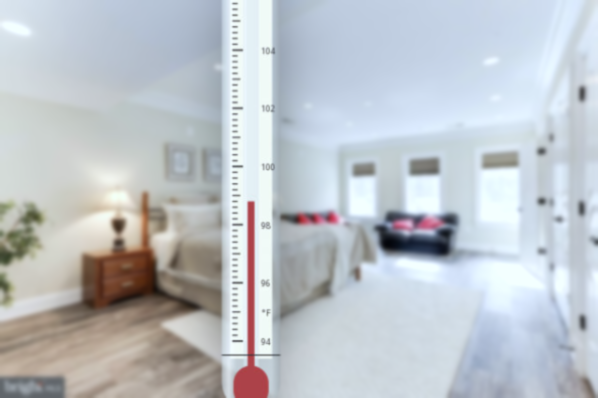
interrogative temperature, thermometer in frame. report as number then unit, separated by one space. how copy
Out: 98.8 °F
